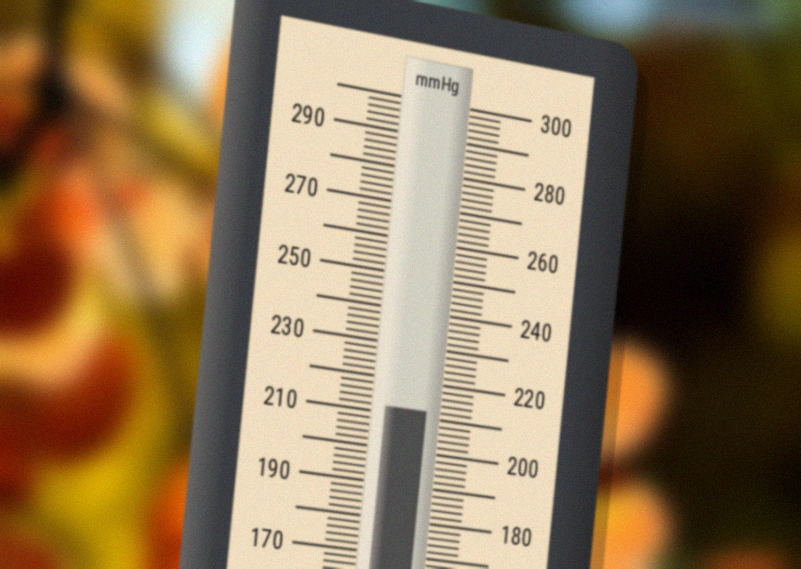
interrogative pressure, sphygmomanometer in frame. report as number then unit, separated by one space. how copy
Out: 212 mmHg
